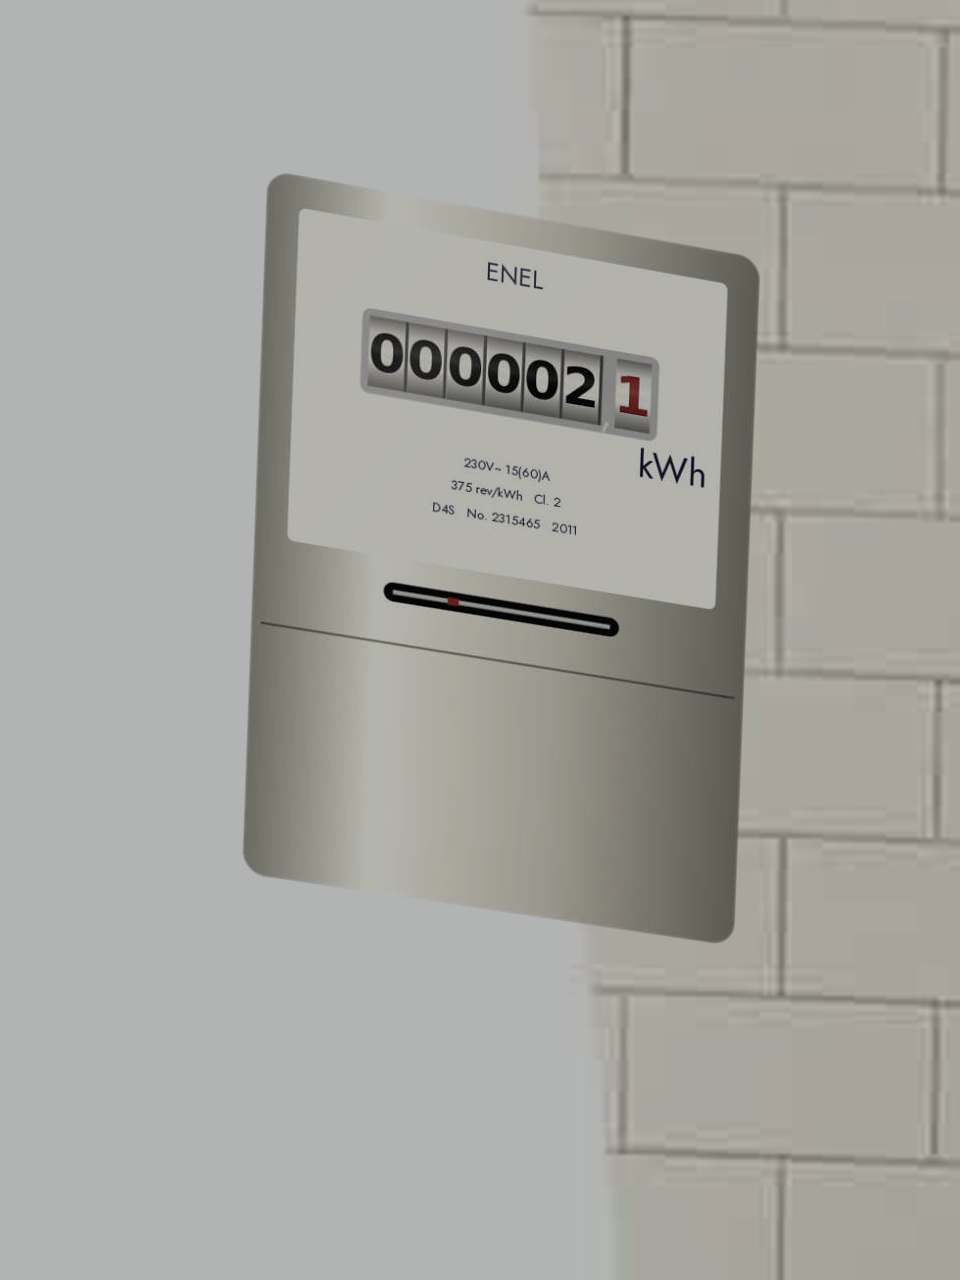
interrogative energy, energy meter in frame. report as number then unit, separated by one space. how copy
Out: 2.1 kWh
